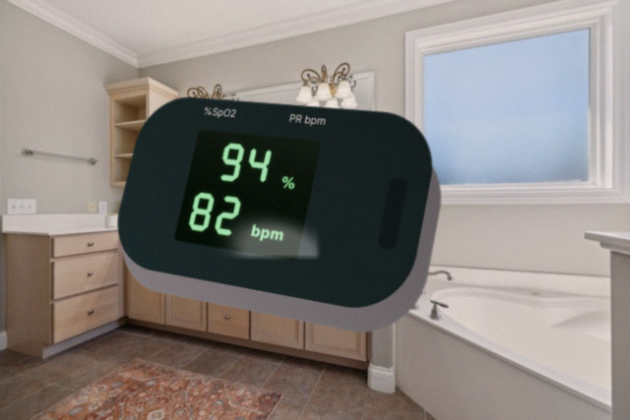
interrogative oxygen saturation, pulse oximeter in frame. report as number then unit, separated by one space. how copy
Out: 94 %
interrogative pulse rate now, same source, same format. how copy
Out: 82 bpm
